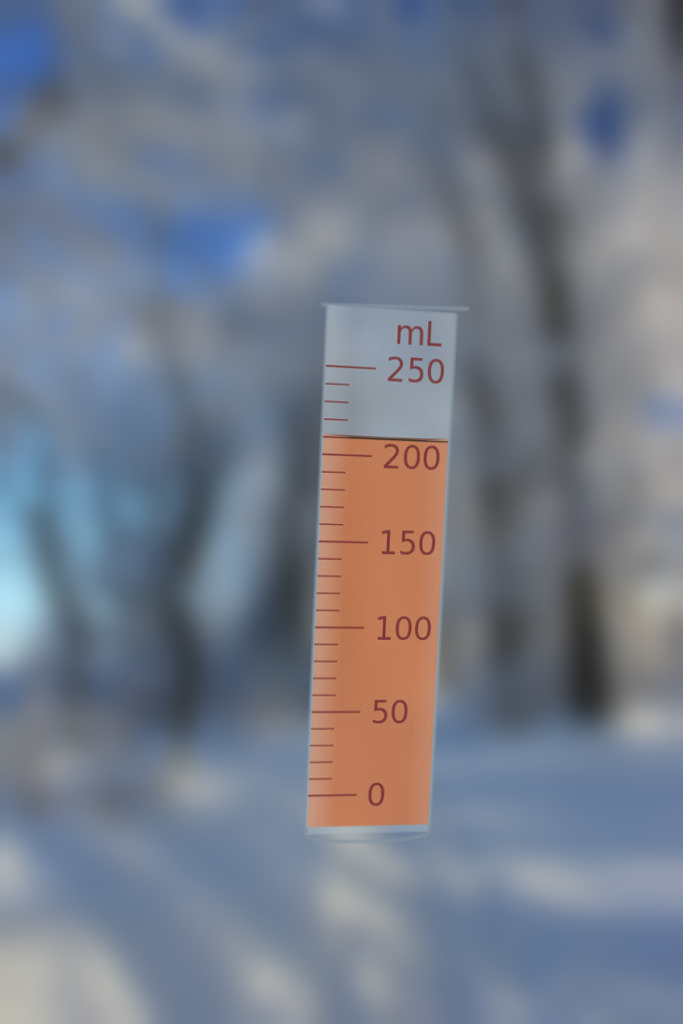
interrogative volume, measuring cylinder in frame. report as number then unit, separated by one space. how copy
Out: 210 mL
